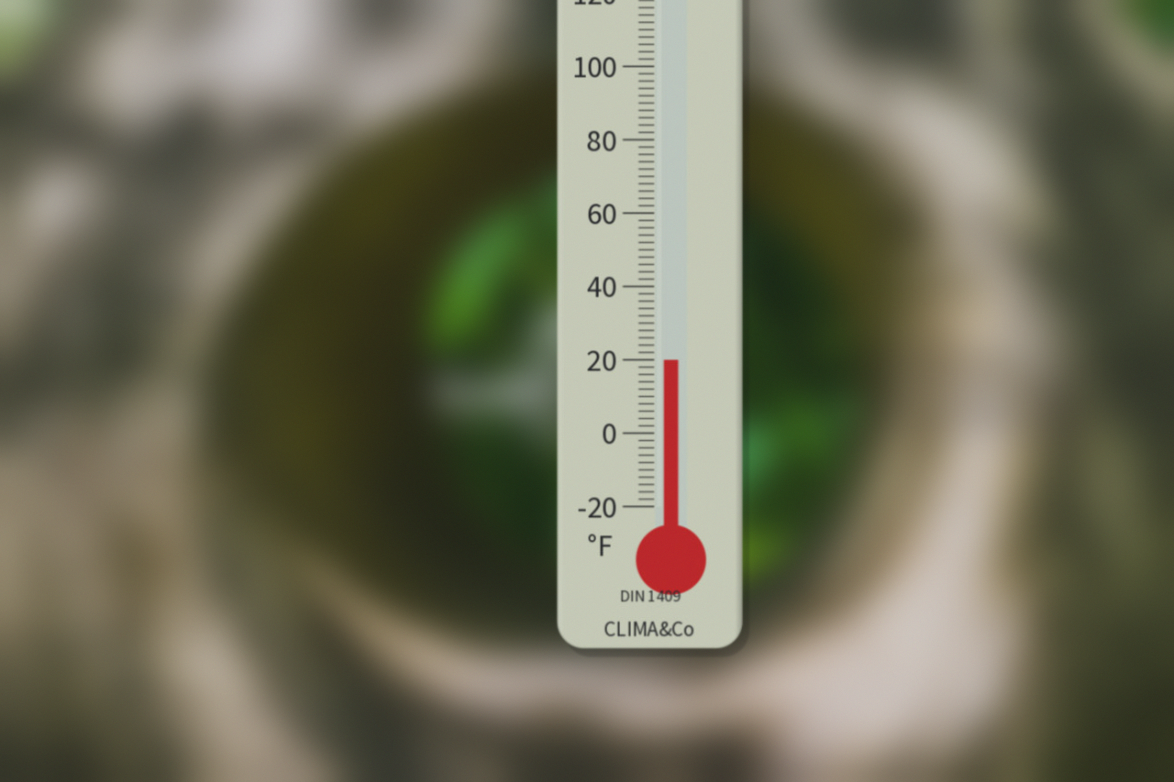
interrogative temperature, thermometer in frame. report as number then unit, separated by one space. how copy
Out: 20 °F
